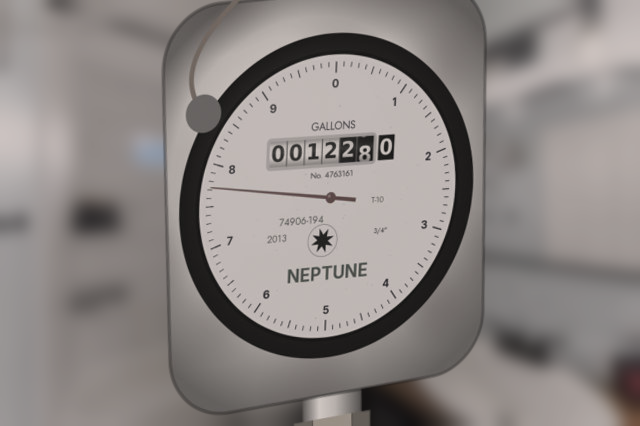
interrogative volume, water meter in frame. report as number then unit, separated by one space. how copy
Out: 12277.7 gal
